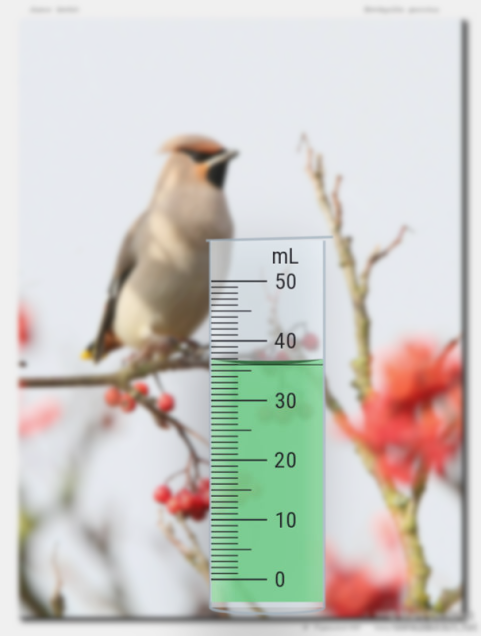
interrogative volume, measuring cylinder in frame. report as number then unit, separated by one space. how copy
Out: 36 mL
